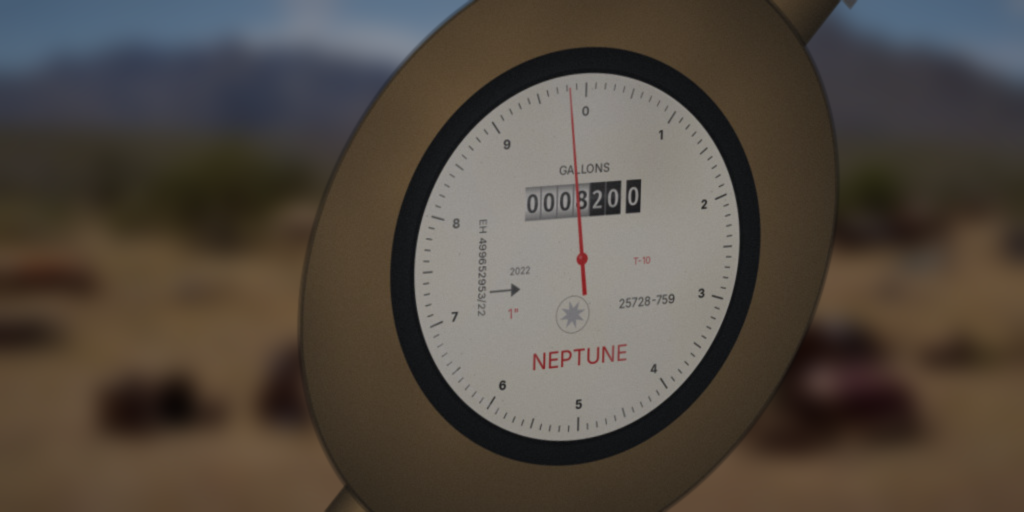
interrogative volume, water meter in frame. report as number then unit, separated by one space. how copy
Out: 8199.8 gal
